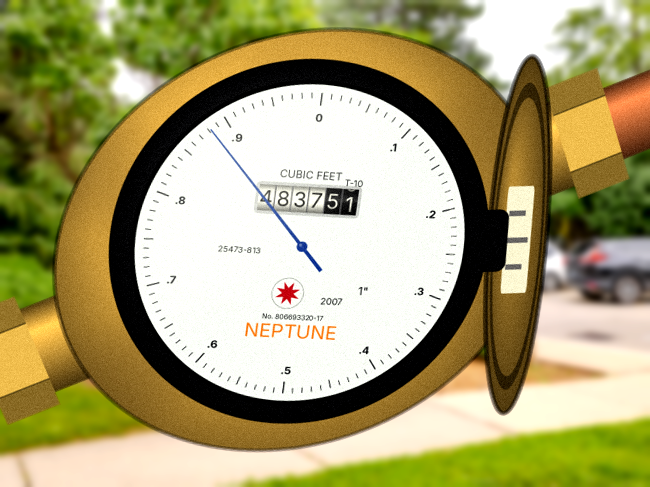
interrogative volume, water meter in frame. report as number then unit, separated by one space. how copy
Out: 483750.88 ft³
